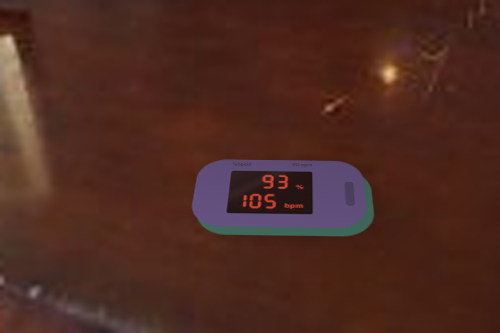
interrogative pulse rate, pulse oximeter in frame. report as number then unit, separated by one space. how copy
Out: 105 bpm
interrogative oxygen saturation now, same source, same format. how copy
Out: 93 %
